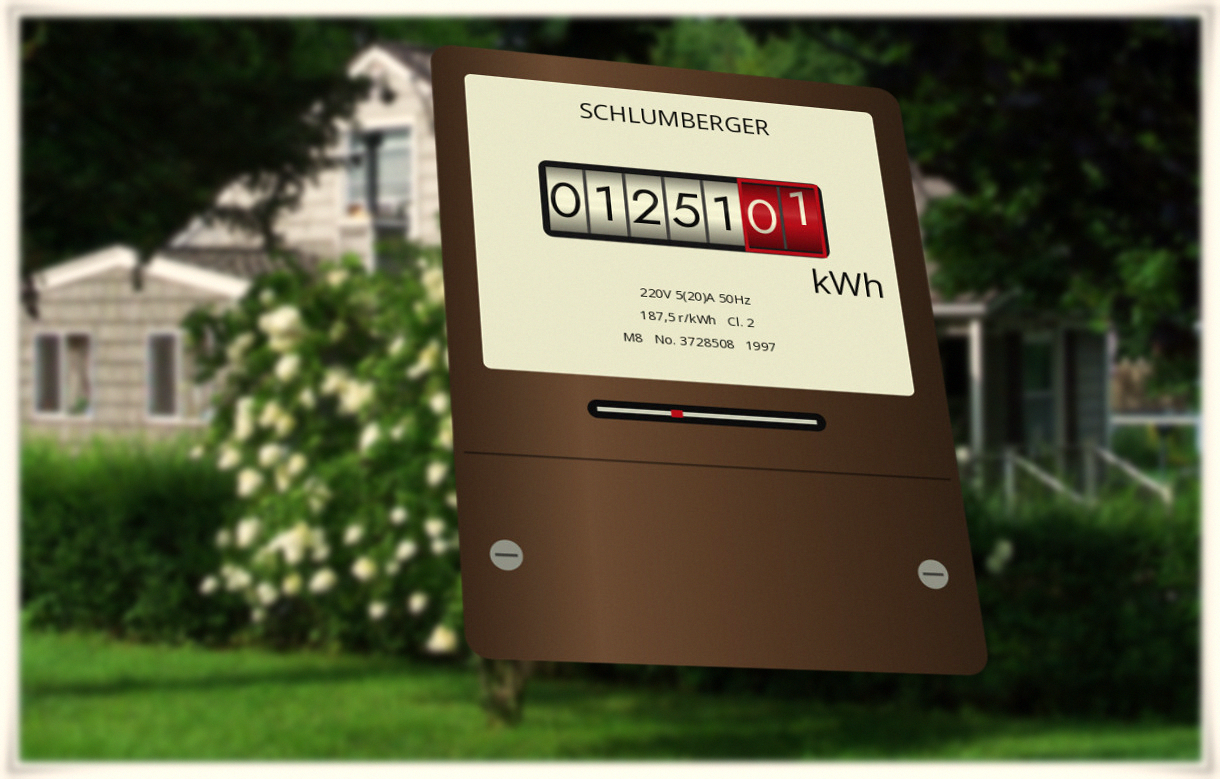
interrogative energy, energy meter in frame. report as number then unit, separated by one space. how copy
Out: 1251.01 kWh
